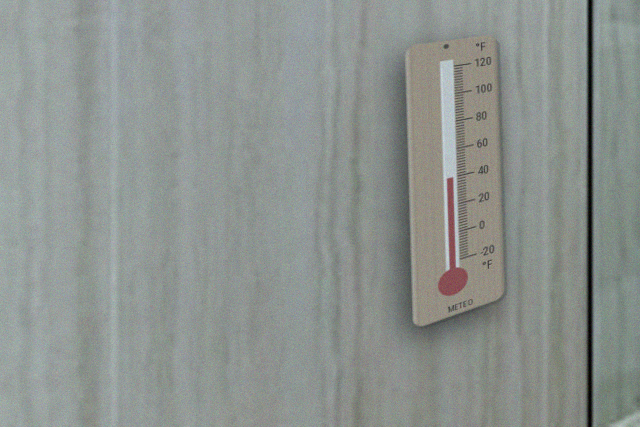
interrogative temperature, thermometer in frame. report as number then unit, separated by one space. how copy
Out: 40 °F
